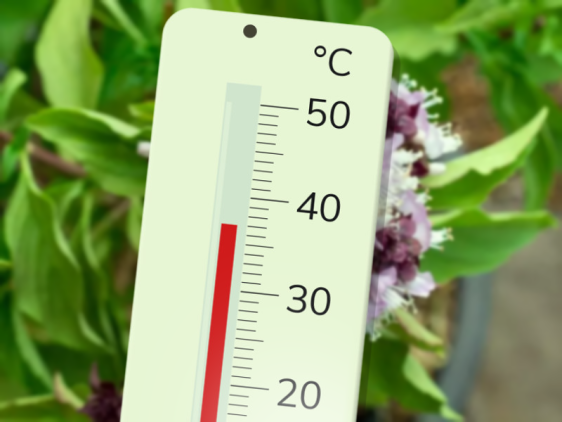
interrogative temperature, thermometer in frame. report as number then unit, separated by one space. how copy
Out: 37 °C
